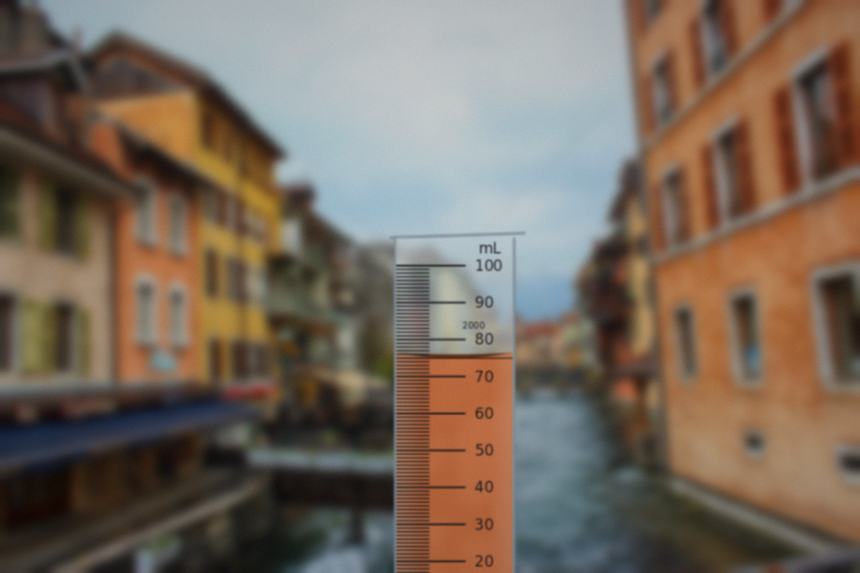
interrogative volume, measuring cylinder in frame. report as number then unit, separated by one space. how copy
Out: 75 mL
